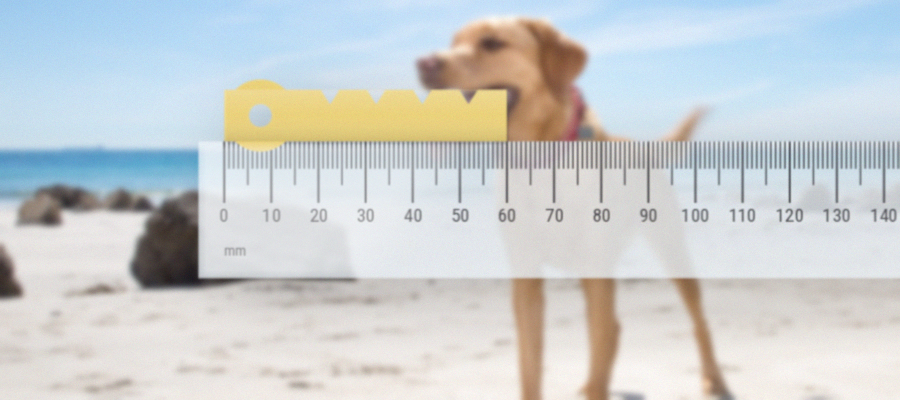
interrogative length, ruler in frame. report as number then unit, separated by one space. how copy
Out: 60 mm
